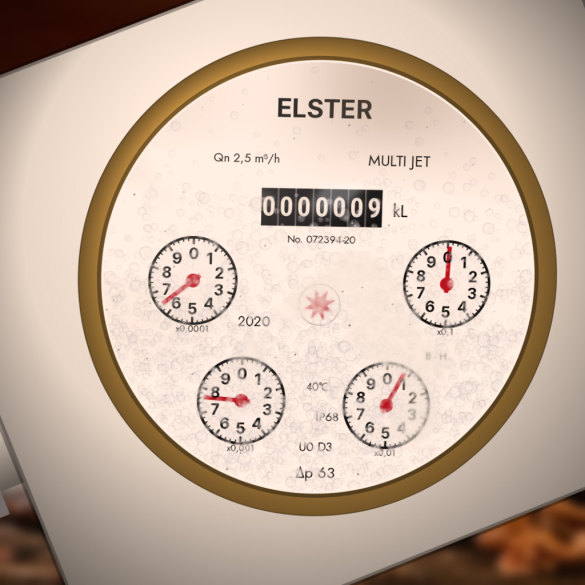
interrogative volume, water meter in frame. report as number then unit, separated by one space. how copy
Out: 9.0076 kL
